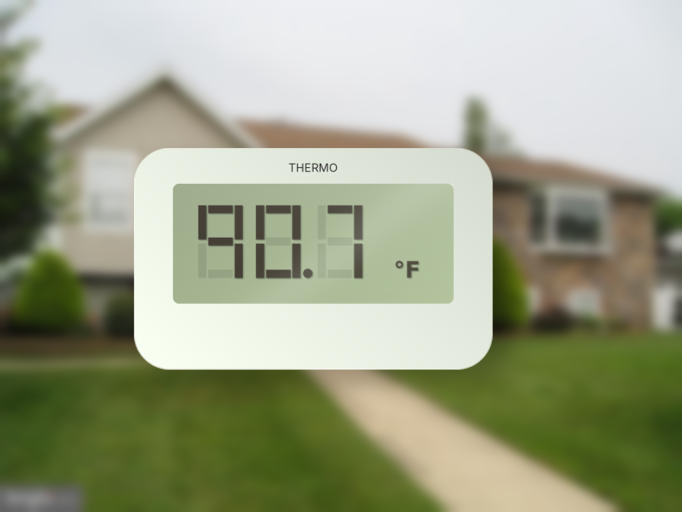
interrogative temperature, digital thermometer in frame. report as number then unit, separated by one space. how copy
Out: 90.7 °F
